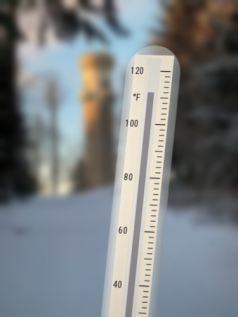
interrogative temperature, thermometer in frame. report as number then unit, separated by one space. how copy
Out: 112 °F
